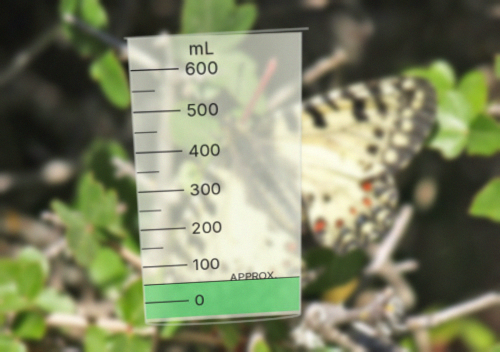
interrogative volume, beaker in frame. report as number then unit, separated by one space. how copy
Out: 50 mL
